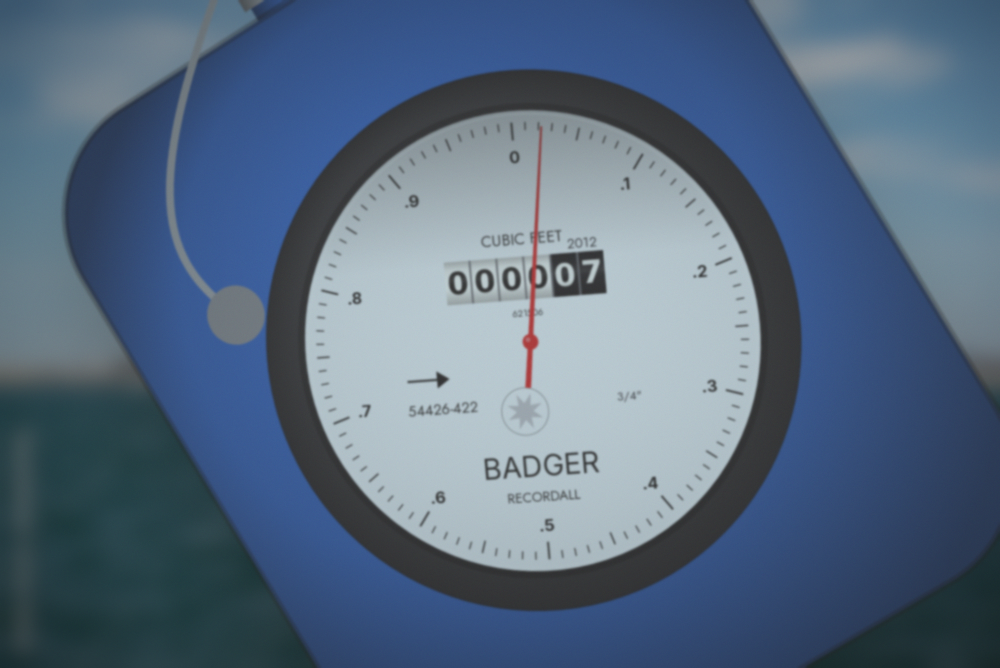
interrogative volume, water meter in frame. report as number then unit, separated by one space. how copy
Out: 7.02 ft³
